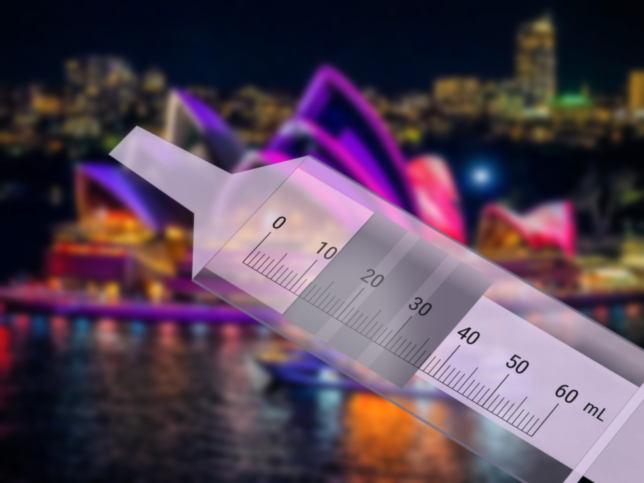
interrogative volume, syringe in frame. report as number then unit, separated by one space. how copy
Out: 12 mL
